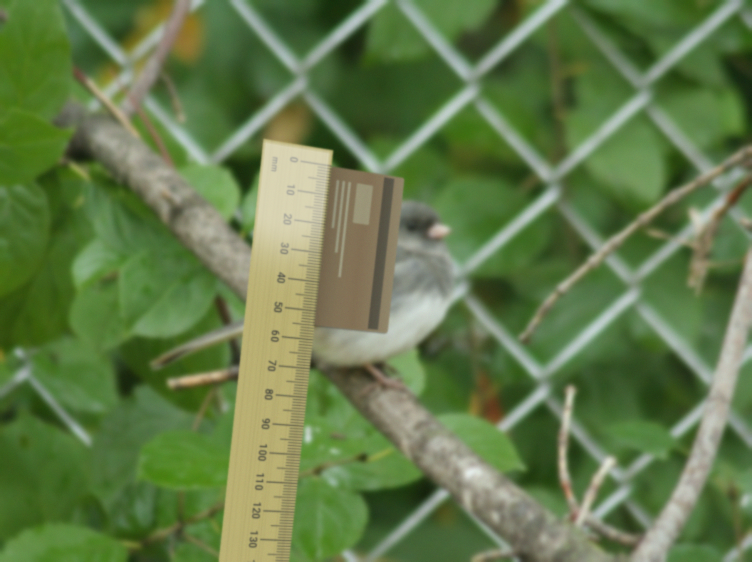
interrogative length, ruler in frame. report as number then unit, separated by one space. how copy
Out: 55 mm
